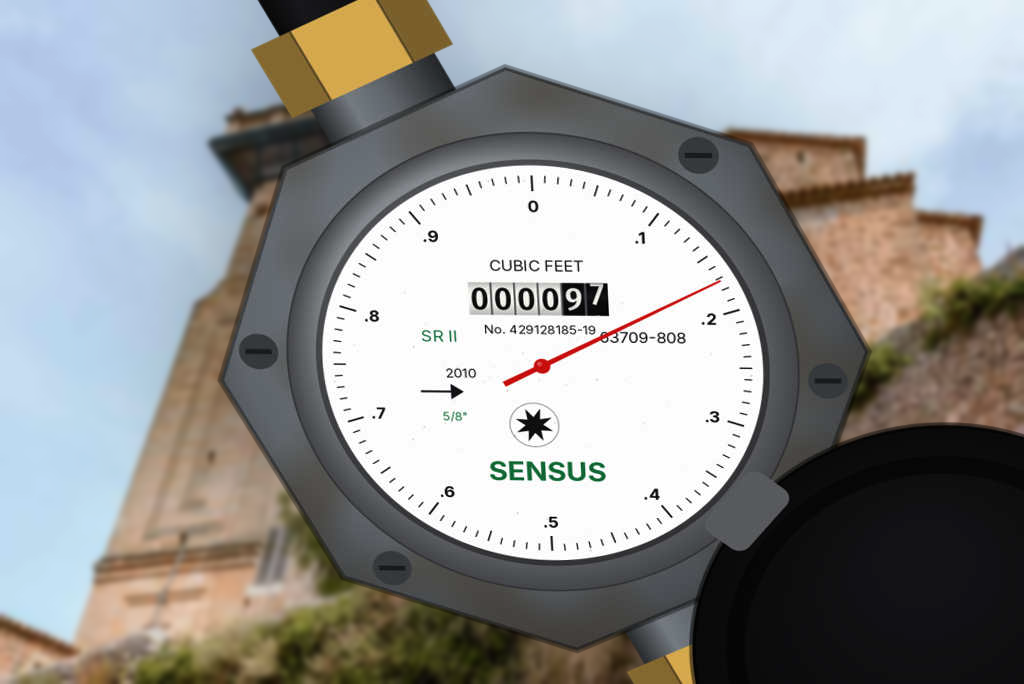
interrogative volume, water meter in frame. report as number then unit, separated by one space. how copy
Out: 97.17 ft³
